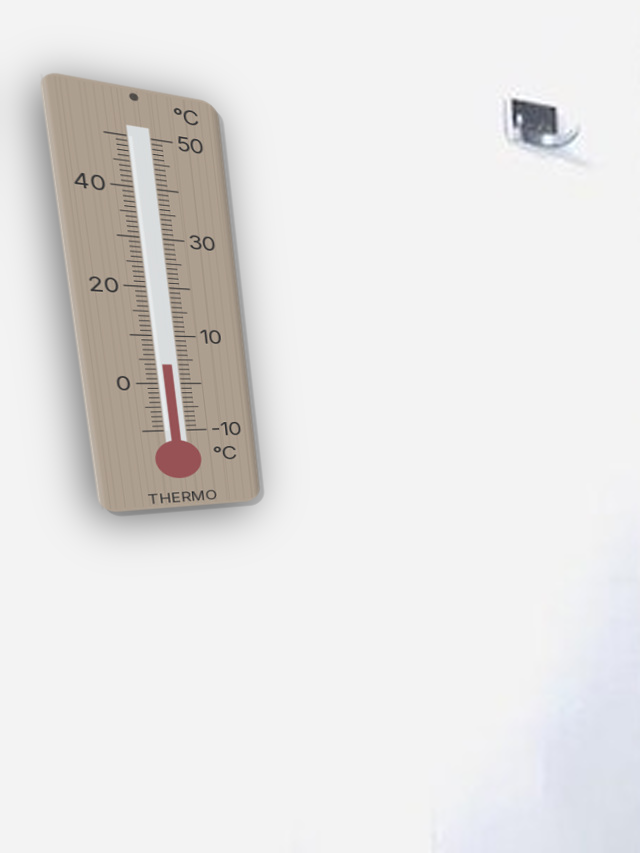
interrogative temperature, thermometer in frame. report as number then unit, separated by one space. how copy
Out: 4 °C
